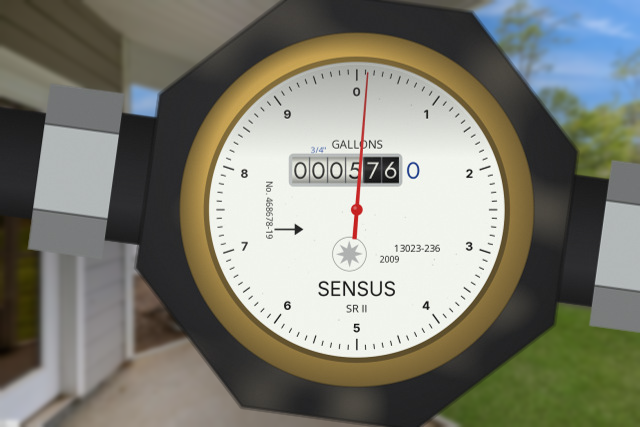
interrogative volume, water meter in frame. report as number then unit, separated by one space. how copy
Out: 5760.1 gal
